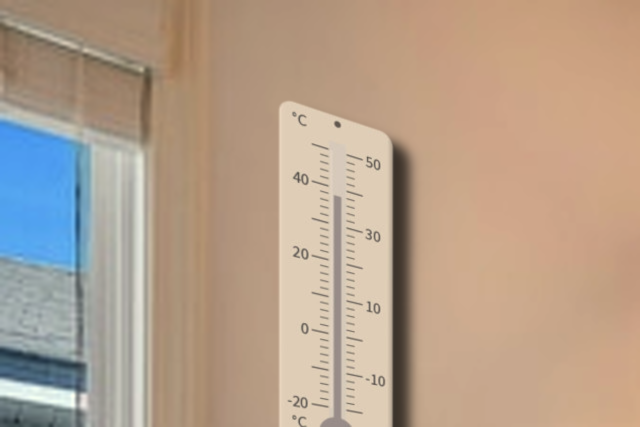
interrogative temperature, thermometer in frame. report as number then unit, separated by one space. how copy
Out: 38 °C
